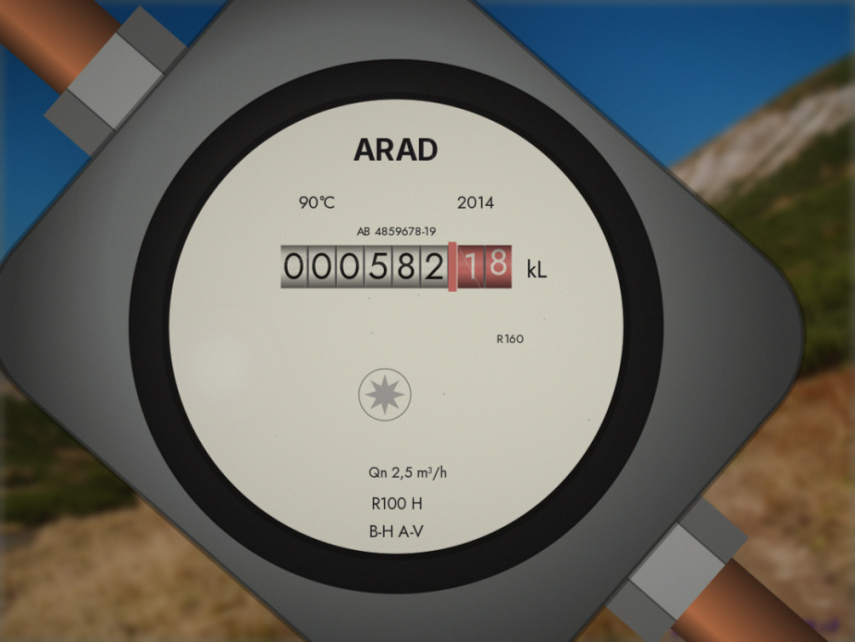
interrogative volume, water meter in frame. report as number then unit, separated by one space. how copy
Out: 582.18 kL
